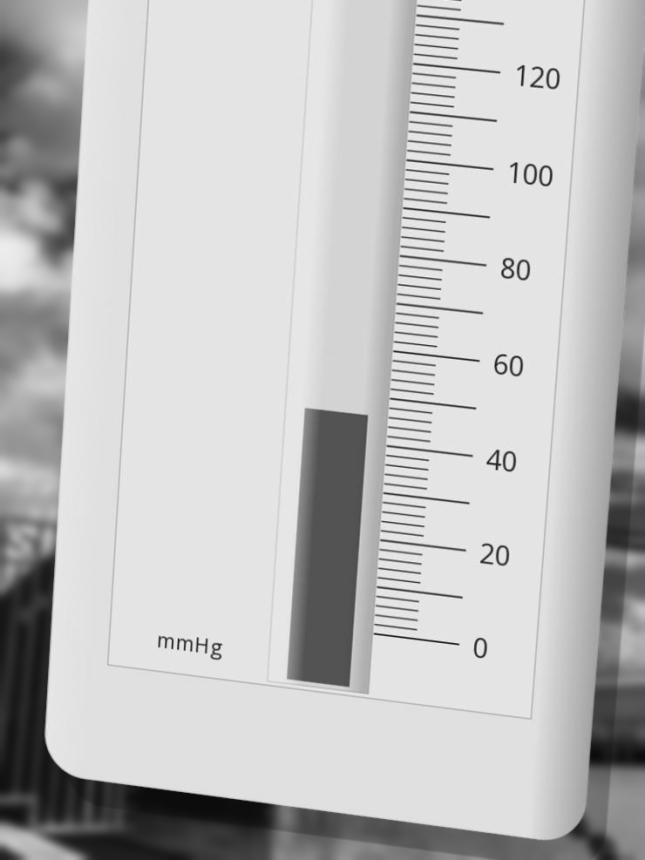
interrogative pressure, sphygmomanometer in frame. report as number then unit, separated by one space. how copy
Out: 46 mmHg
